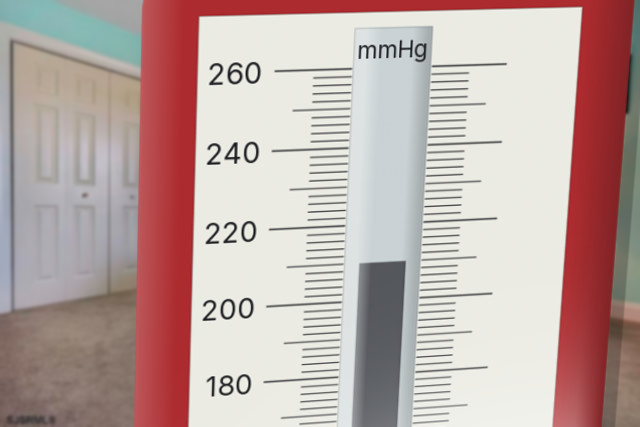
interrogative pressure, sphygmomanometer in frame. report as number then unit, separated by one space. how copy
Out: 210 mmHg
